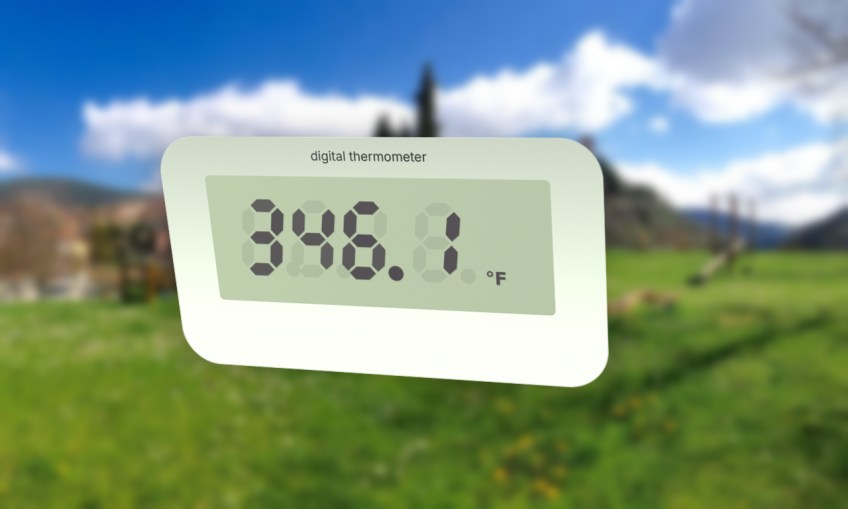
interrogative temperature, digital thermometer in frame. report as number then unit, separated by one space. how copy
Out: 346.1 °F
